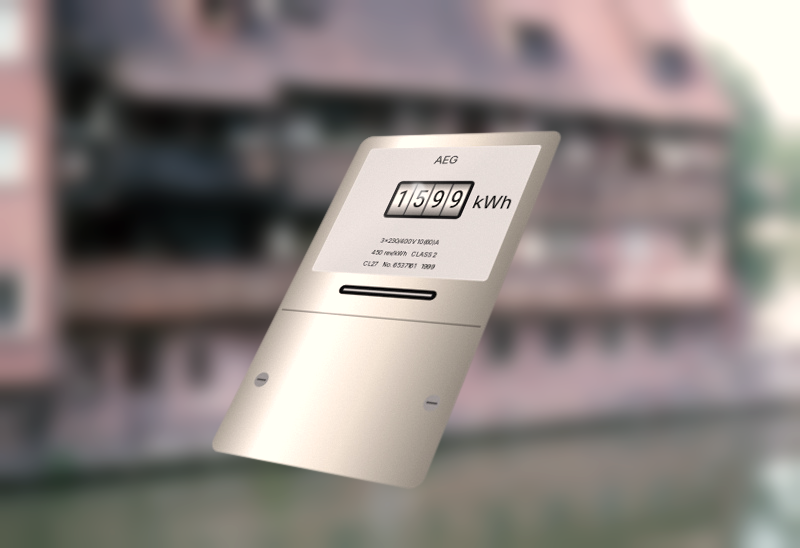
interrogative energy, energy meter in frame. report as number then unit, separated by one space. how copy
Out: 1599 kWh
